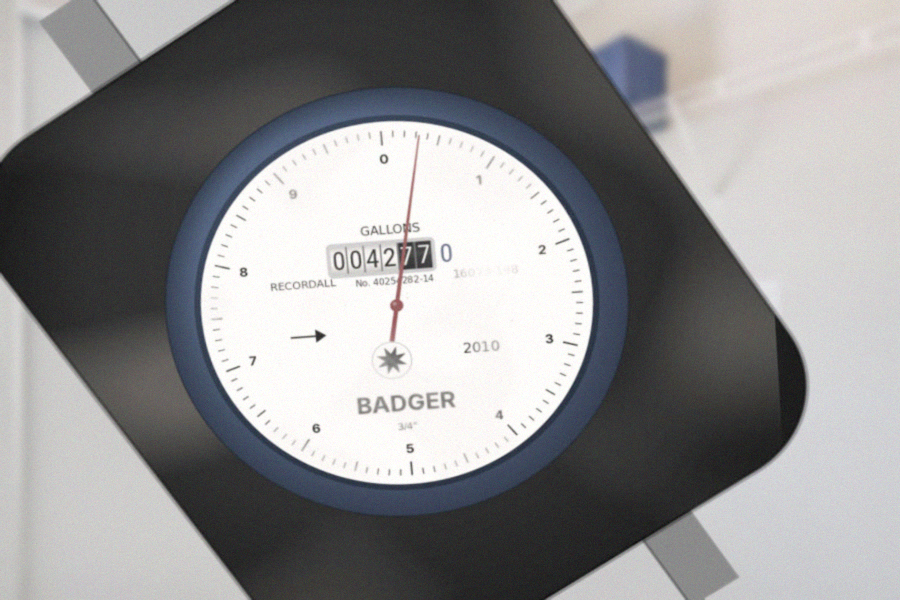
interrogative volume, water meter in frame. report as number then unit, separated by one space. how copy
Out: 42770.3 gal
